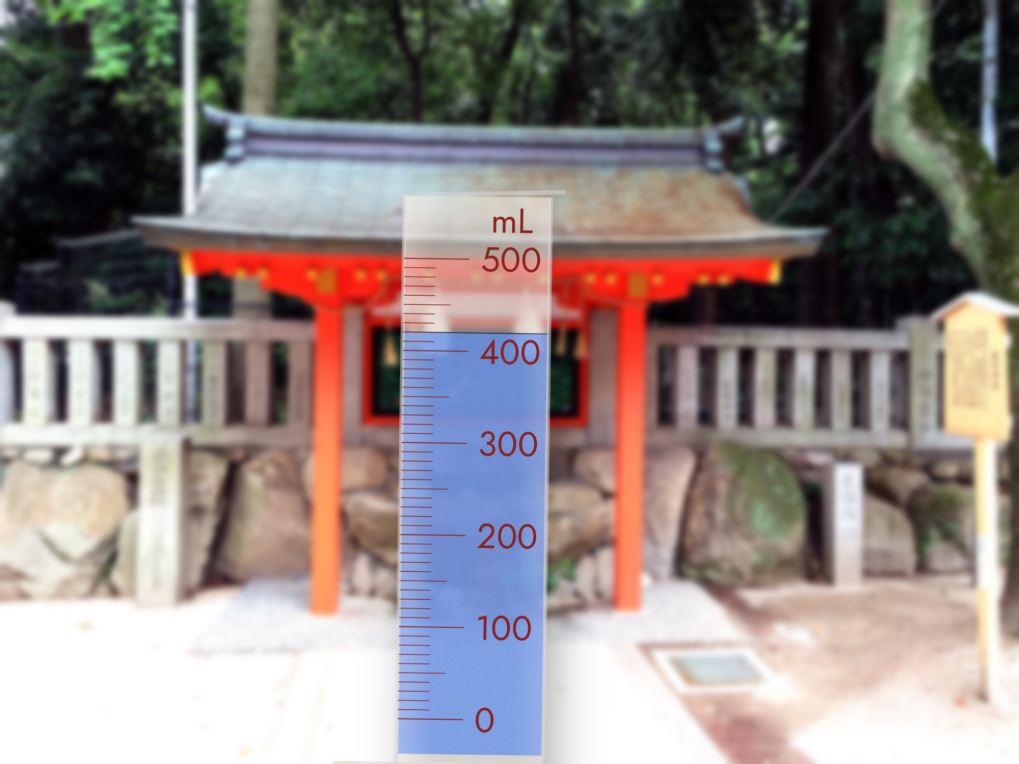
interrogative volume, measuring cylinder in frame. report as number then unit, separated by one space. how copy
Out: 420 mL
